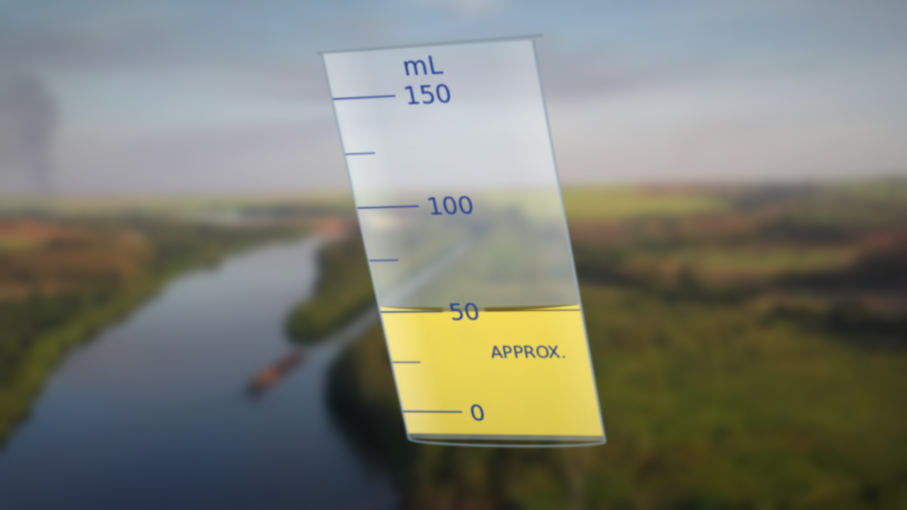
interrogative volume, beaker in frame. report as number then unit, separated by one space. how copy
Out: 50 mL
